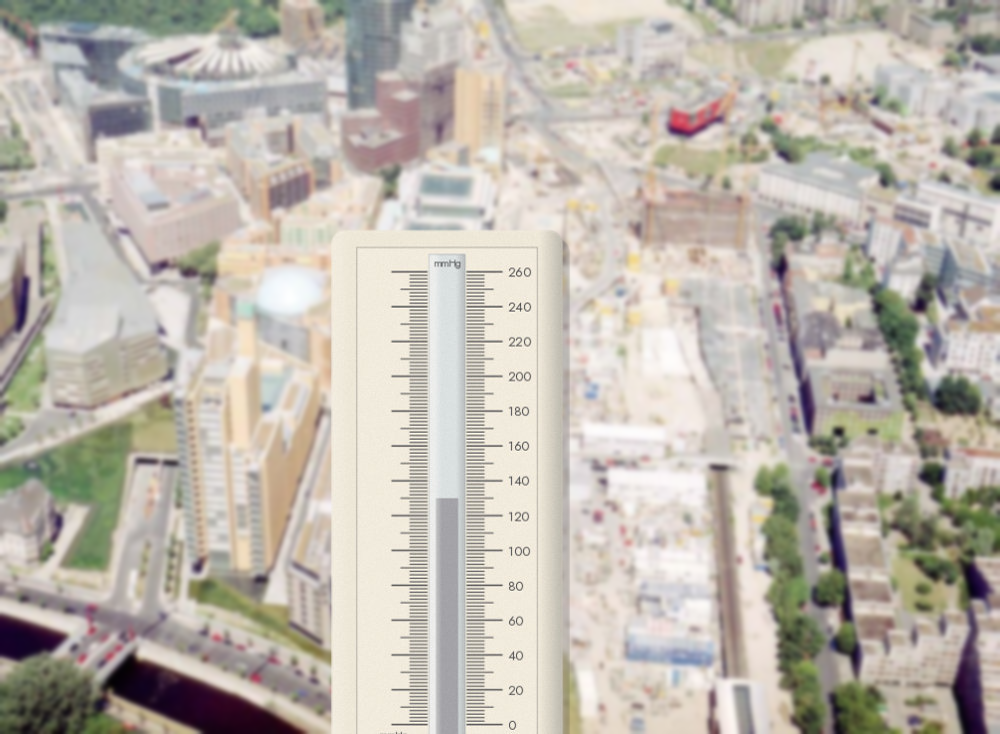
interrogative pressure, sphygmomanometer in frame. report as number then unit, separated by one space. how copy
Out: 130 mmHg
